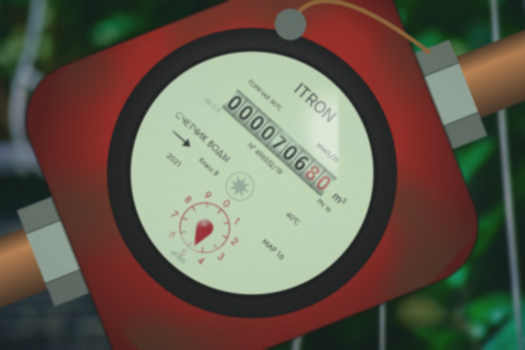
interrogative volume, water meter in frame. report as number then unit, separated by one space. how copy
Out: 706.804 m³
